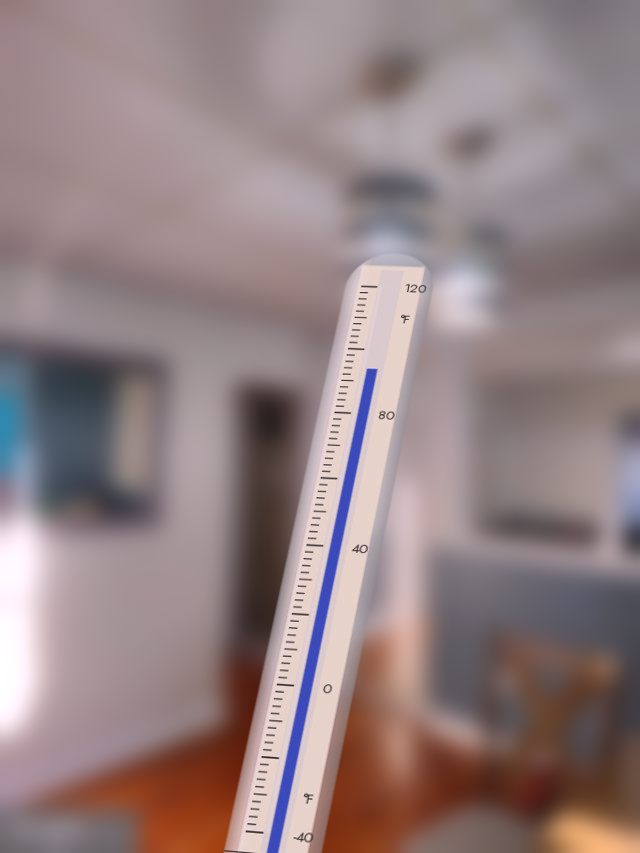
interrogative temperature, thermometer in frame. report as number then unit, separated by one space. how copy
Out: 94 °F
